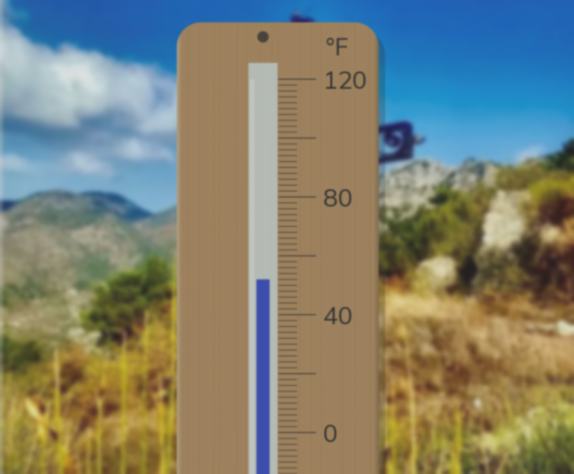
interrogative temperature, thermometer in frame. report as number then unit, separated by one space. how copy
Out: 52 °F
